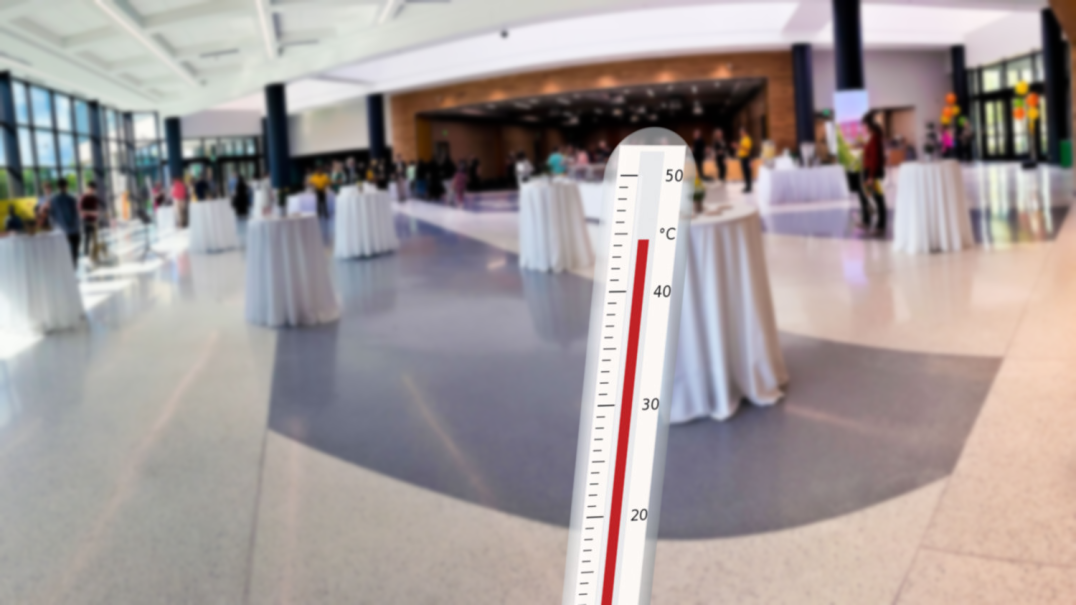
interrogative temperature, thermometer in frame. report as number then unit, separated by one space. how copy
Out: 44.5 °C
